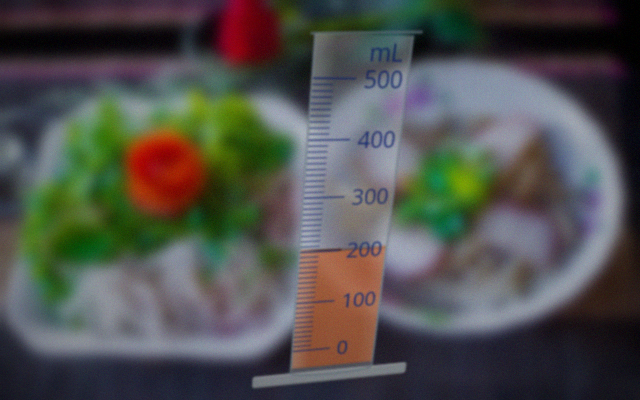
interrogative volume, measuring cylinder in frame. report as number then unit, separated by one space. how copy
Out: 200 mL
